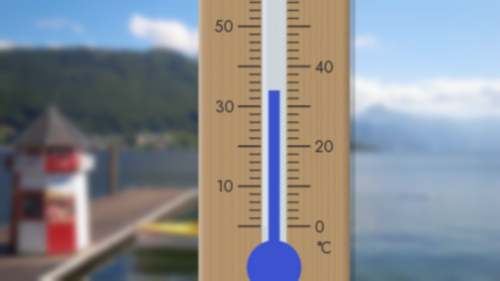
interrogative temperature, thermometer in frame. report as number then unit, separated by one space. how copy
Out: 34 °C
